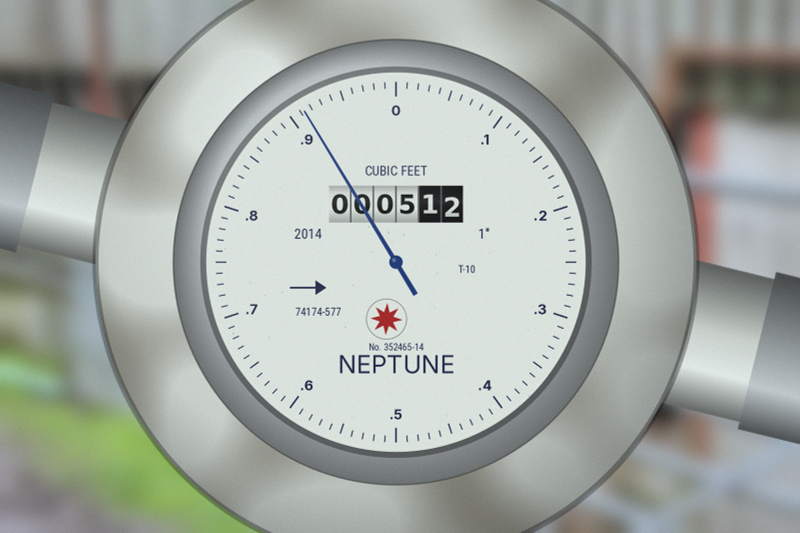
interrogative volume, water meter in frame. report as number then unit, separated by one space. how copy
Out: 511.91 ft³
